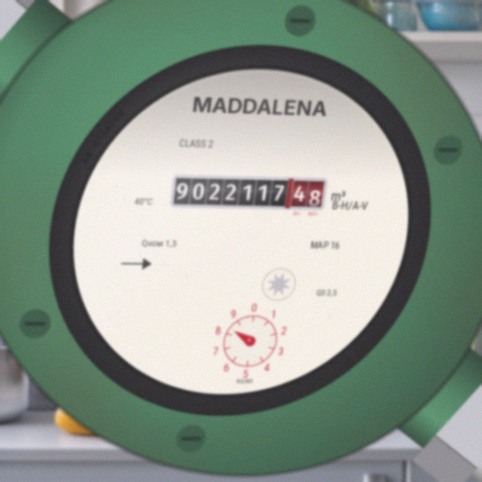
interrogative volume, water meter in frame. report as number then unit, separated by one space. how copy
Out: 9022117.478 m³
